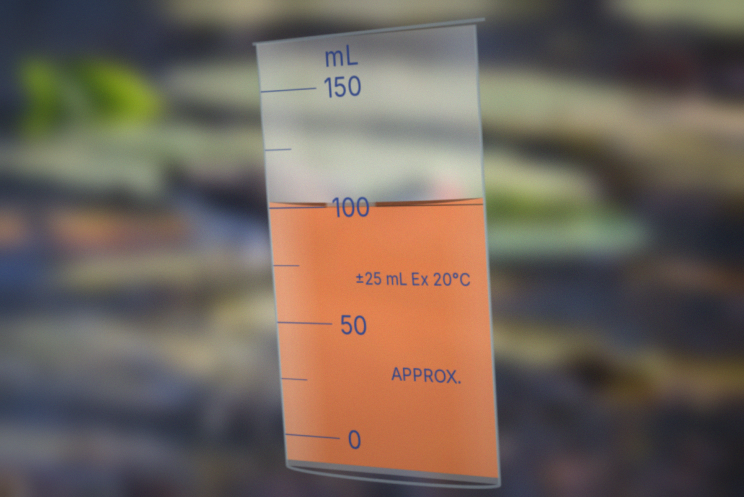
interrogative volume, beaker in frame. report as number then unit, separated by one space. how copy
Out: 100 mL
